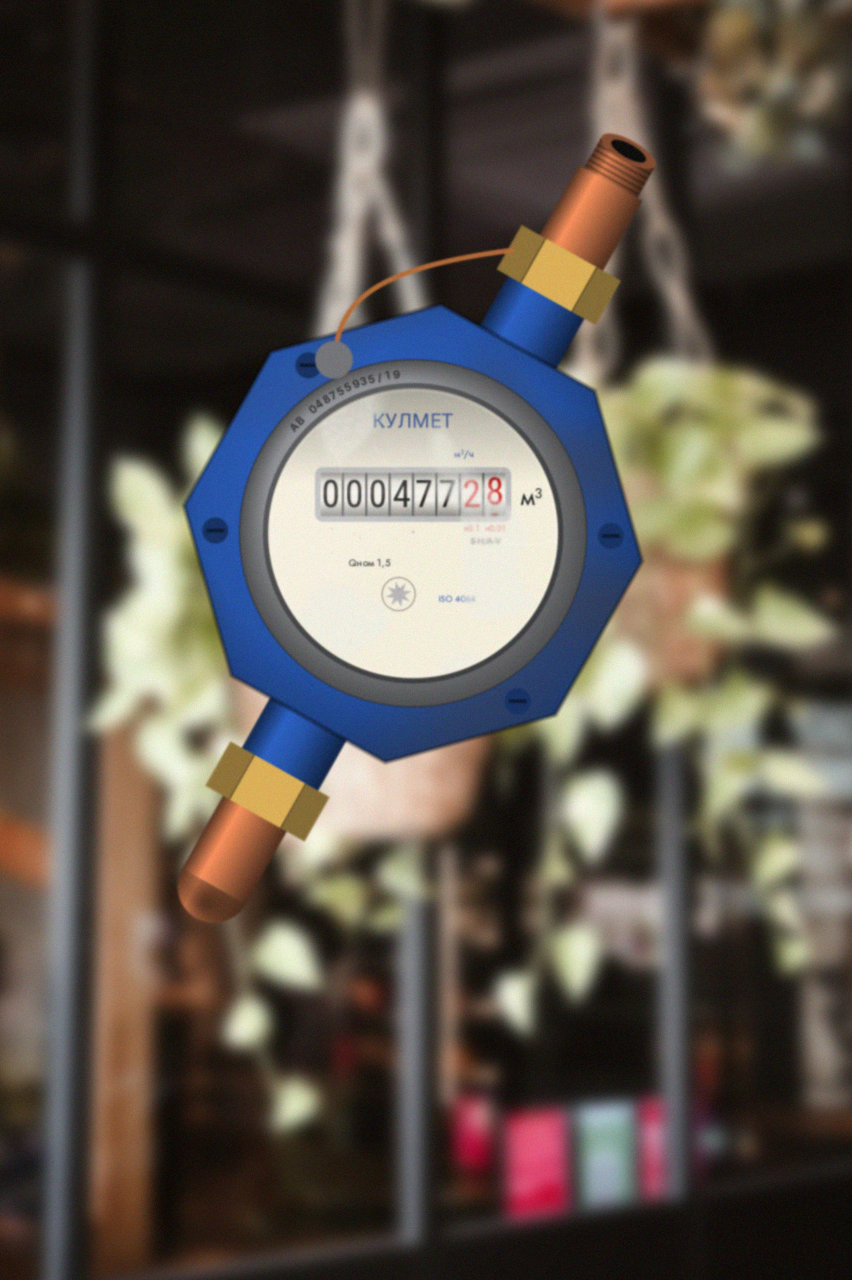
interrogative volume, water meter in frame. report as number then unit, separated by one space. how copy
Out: 477.28 m³
